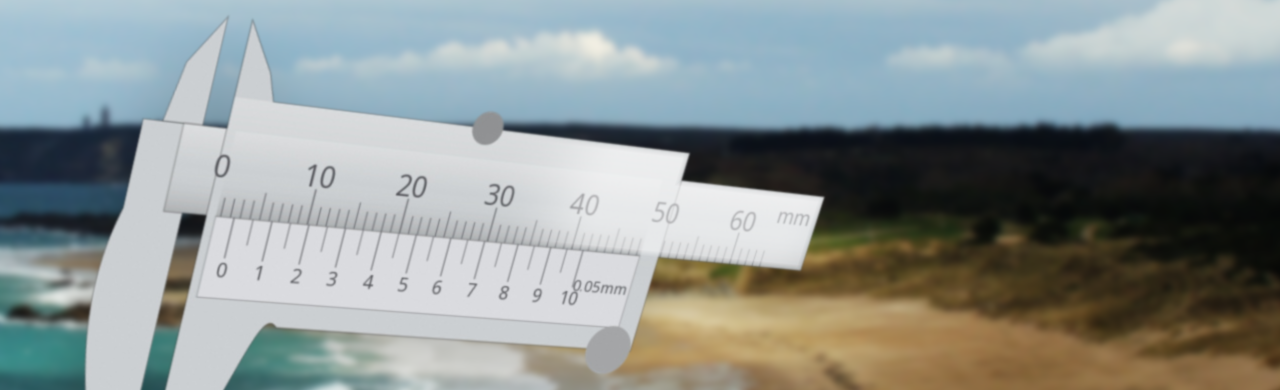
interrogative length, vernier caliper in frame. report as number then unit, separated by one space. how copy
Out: 2.4 mm
